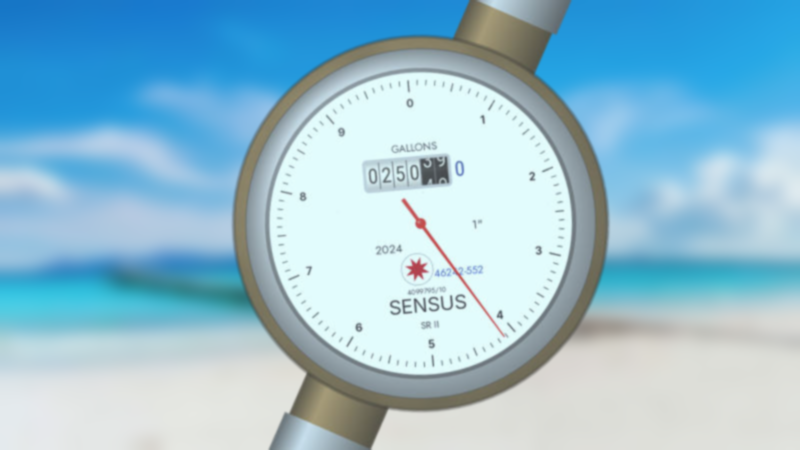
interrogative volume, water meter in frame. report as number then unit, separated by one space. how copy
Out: 250394.1 gal
